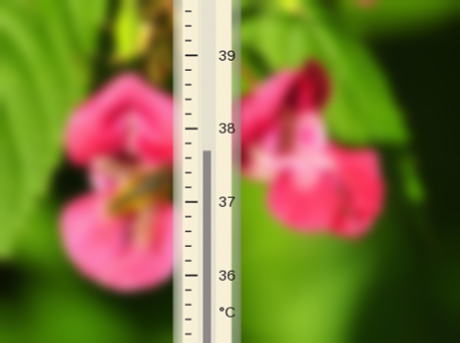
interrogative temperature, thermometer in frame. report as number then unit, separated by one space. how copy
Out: 37.7 °C
